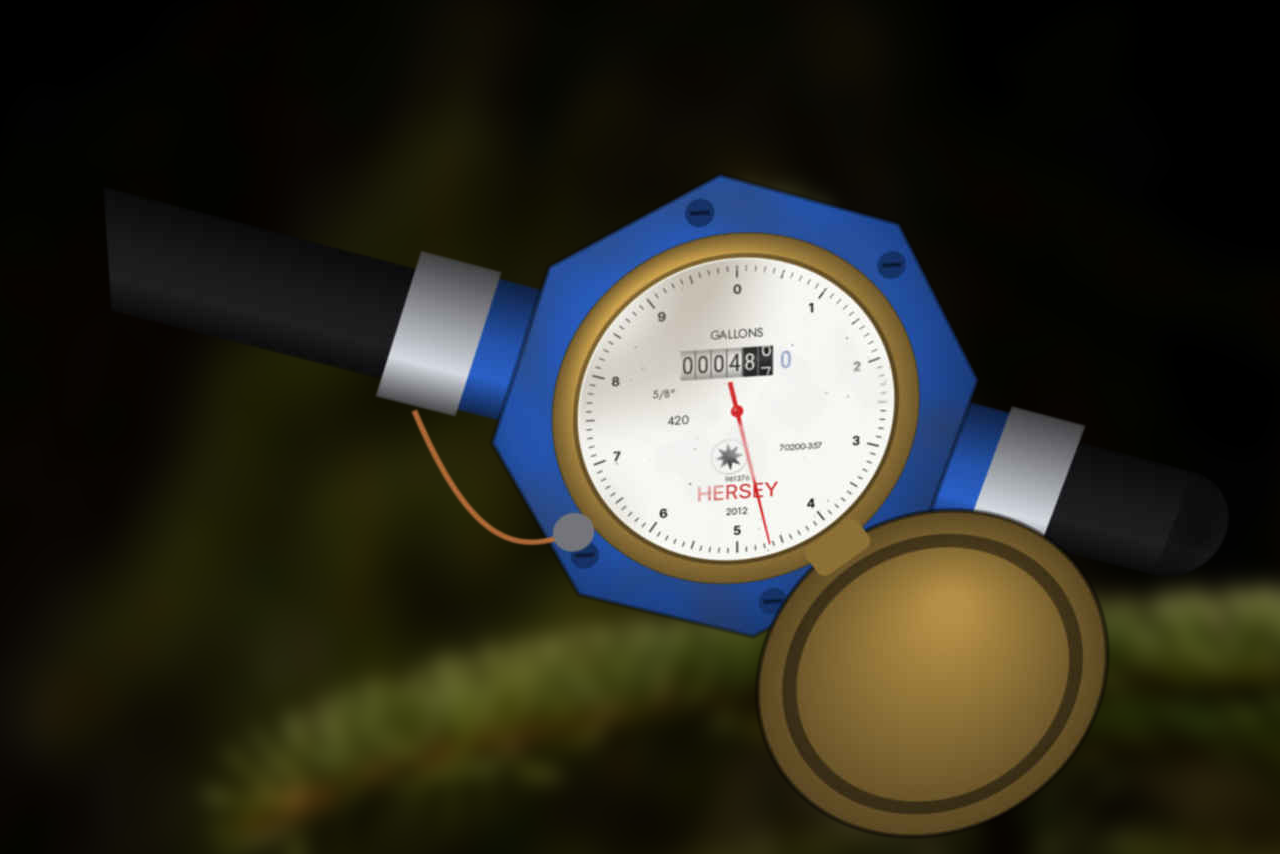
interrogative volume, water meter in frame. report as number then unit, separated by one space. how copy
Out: 4864.6 gal
